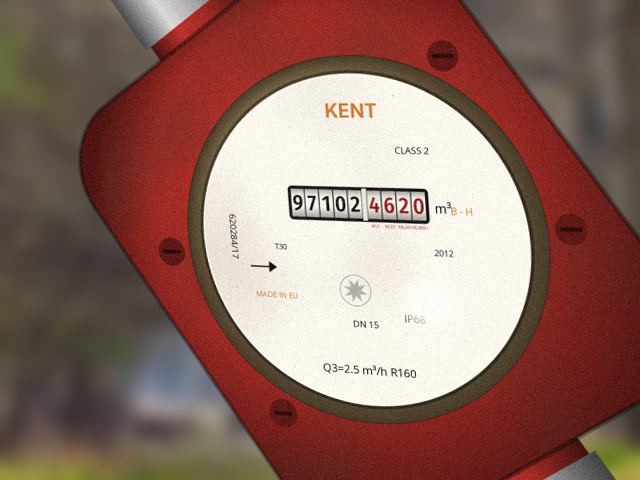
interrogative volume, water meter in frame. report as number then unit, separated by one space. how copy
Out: 97102.4620 m³
